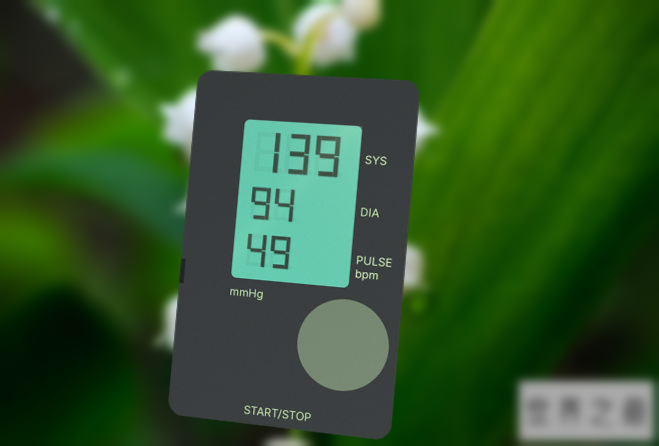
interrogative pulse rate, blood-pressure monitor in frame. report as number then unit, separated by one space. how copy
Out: 49 bpm
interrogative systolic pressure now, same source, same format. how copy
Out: 139 mmHg
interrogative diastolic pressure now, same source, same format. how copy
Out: 94 mmHg
